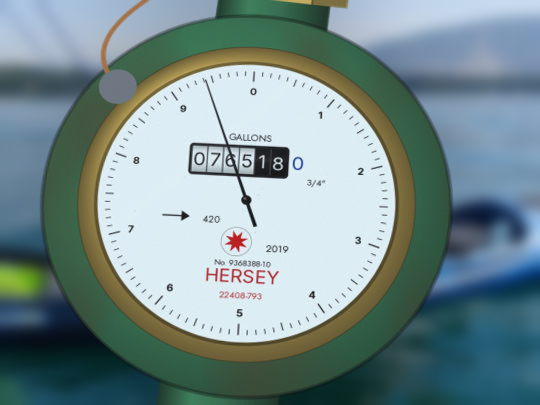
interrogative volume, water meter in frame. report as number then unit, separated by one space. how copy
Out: 765179.4 gal
